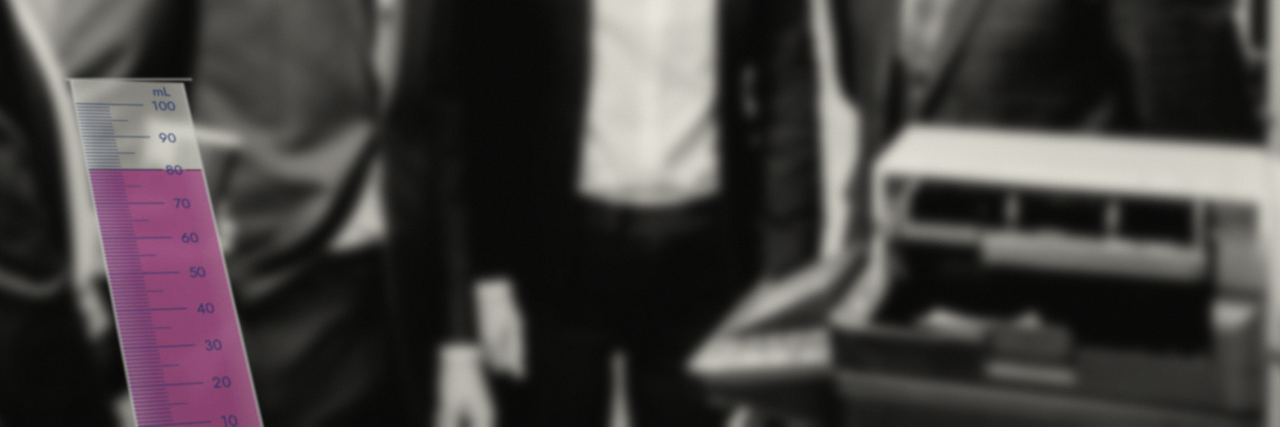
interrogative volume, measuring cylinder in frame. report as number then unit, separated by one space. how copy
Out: 80 mL
